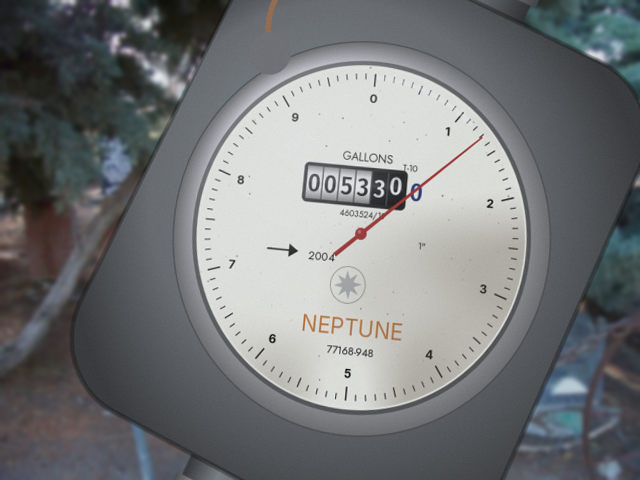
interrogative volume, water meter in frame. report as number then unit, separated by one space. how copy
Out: 53301.3 gal
